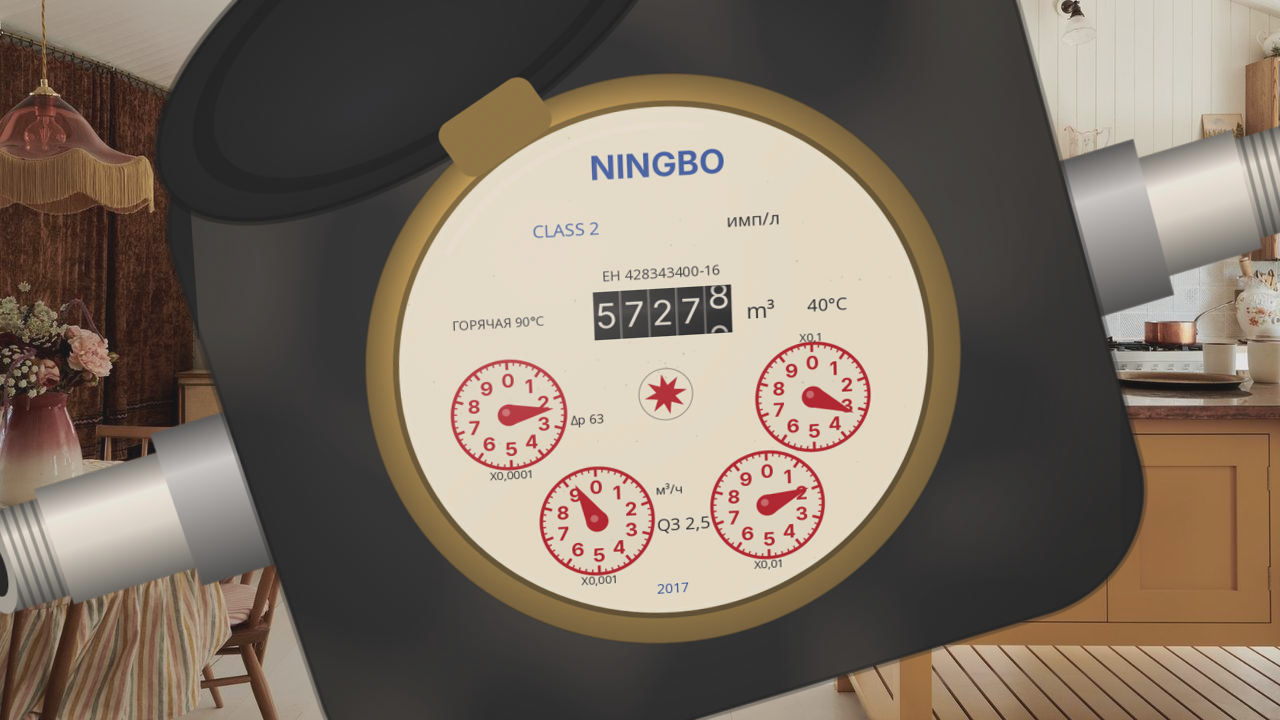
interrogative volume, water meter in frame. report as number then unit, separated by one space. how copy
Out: 57278.3192 m³
